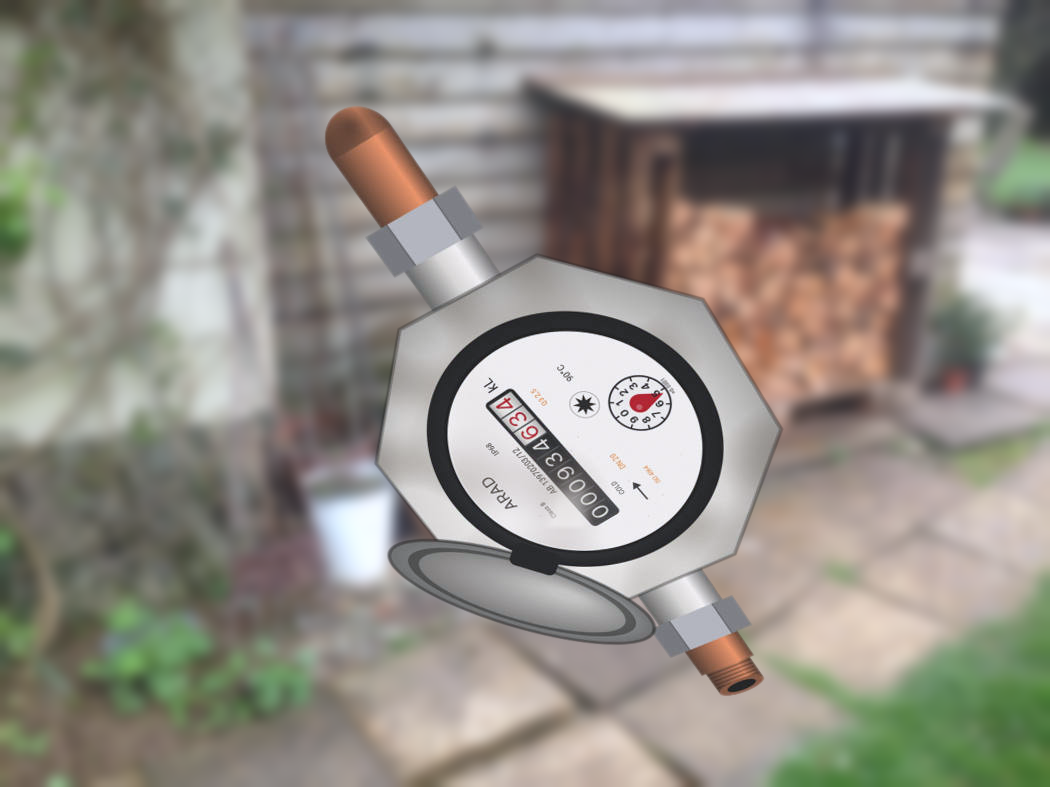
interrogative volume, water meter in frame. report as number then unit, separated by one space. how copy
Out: 934.6345 kL
